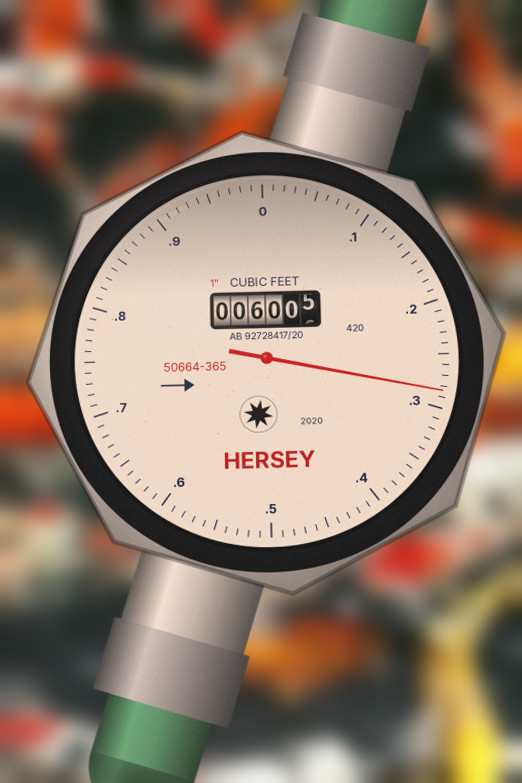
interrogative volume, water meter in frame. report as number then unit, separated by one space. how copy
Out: 6005.28 ft³
